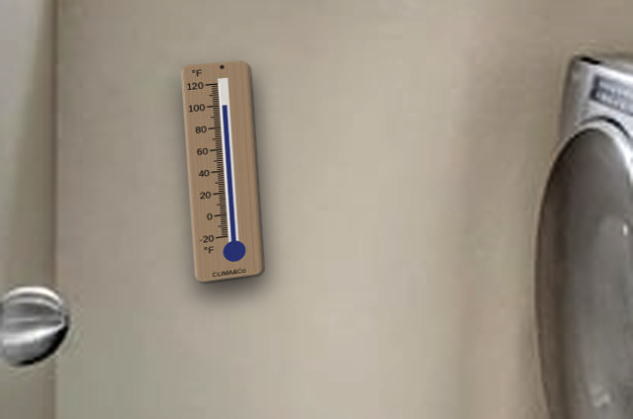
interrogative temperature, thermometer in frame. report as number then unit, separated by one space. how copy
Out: 100 °F
